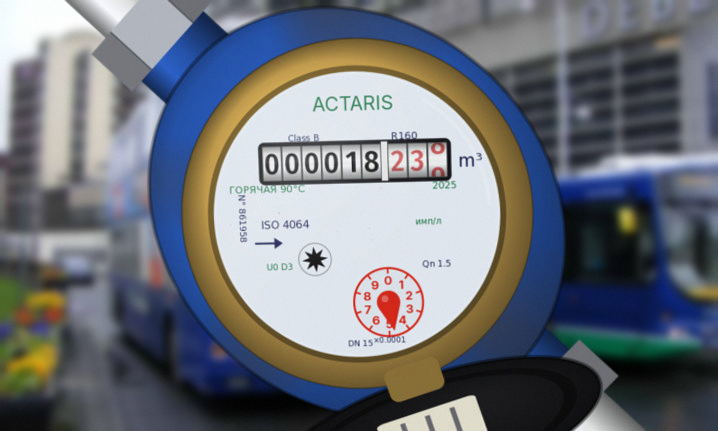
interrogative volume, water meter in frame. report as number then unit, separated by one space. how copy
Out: 18.2384 m³
